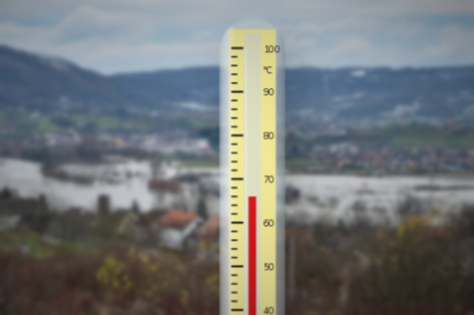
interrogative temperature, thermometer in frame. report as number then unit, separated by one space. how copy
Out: 66 °C
